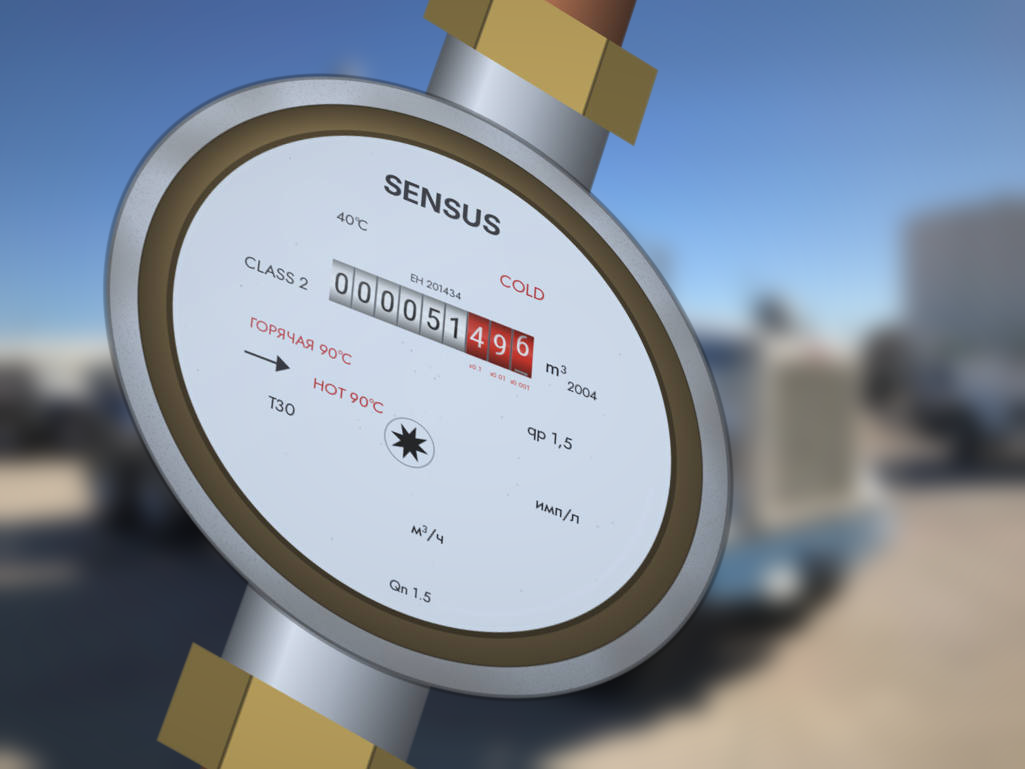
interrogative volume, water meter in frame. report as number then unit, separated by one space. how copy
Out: 51.496 m³
